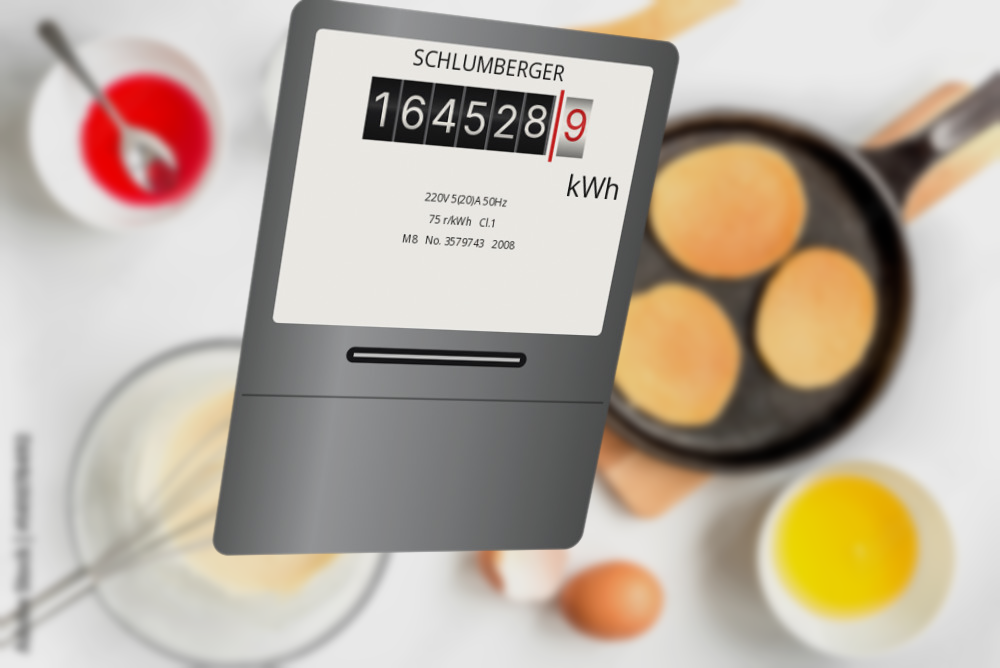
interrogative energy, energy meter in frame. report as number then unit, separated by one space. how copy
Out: 164528.9 kWh
